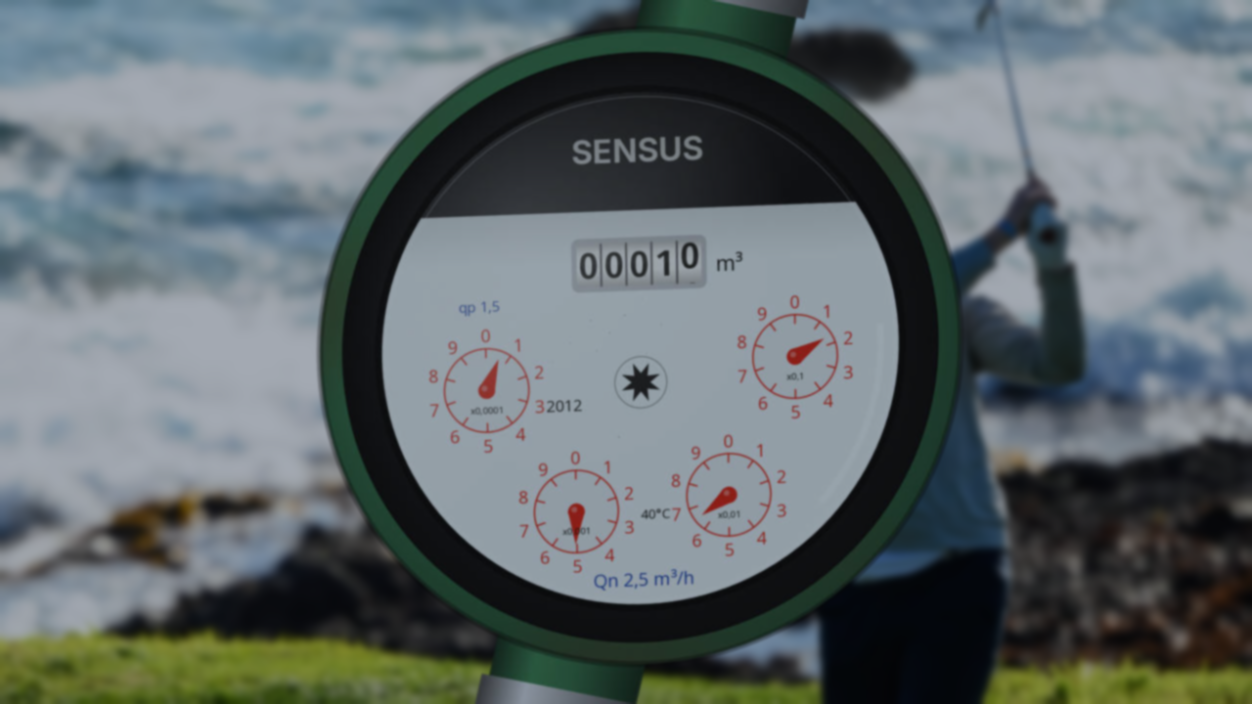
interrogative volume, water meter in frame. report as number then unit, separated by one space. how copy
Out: 10.1650 m³
